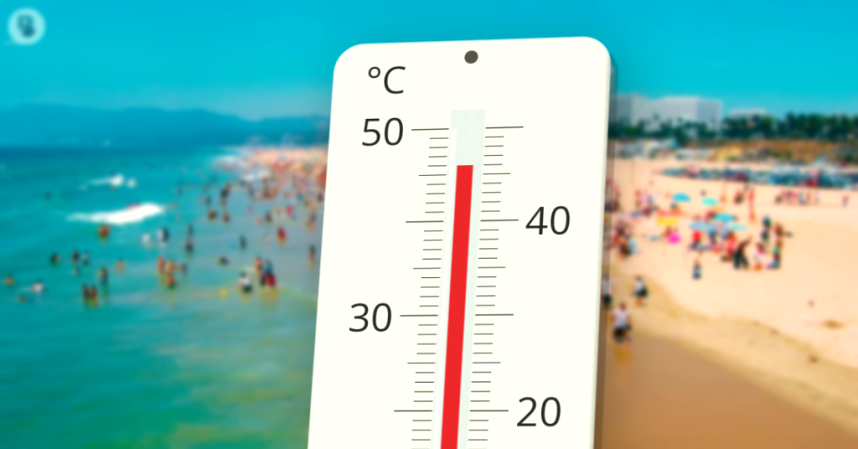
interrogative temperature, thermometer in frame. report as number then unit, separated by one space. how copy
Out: 46 °C
